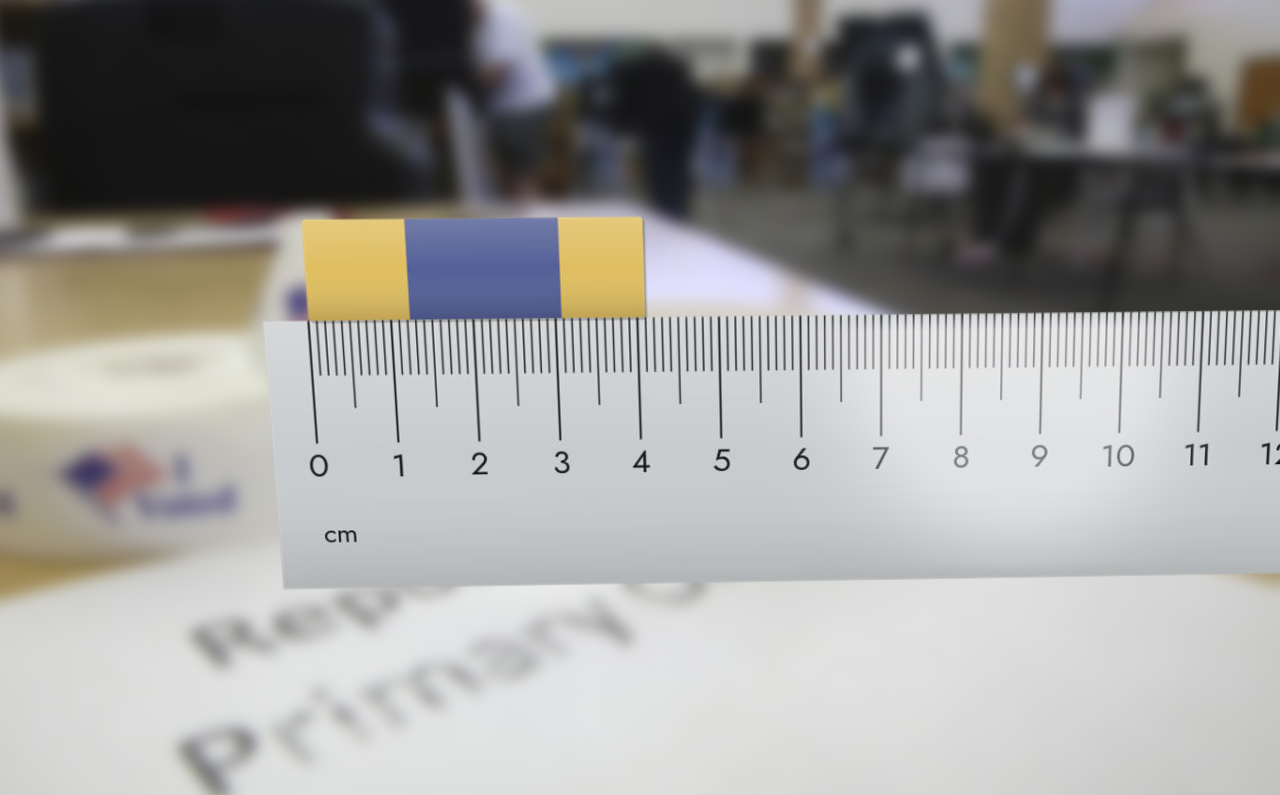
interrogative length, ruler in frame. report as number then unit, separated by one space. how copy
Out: 4.1 cm
